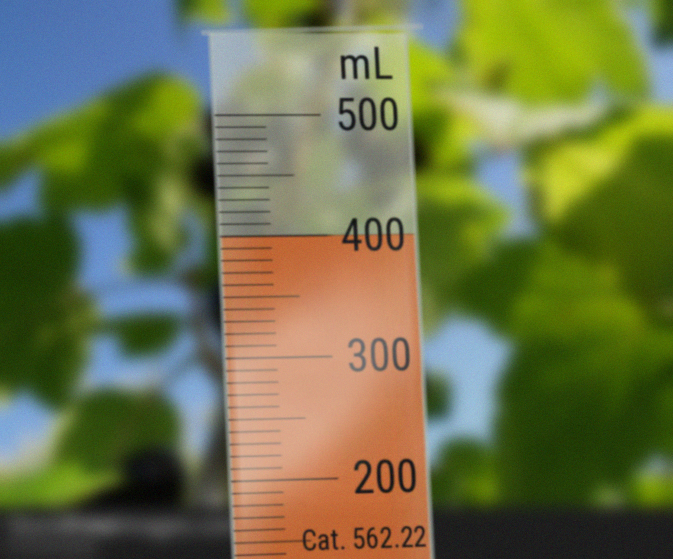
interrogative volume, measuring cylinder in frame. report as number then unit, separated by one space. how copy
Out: 400 mL
